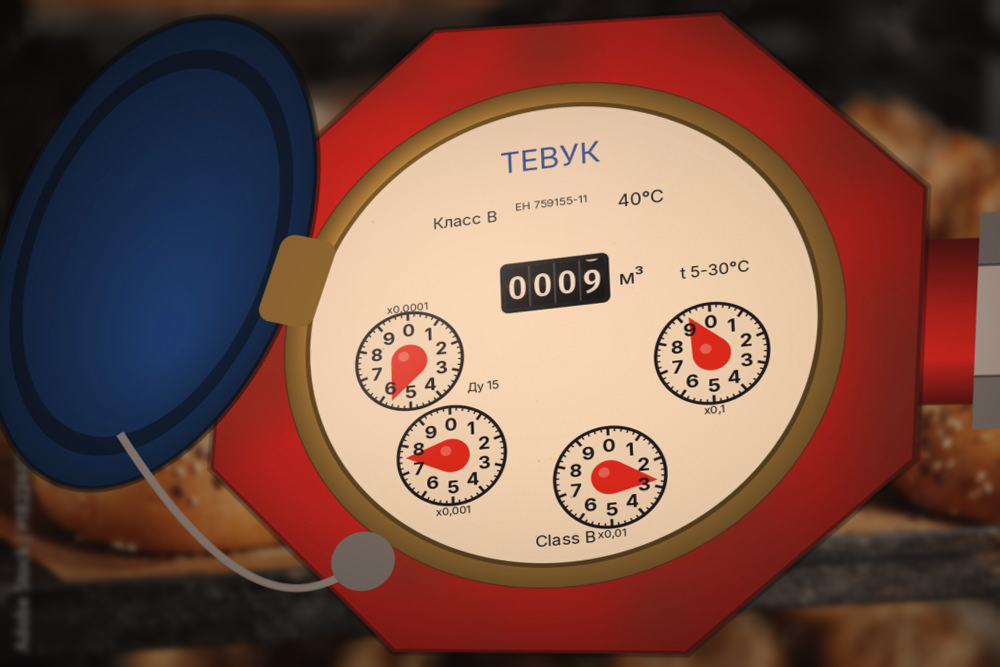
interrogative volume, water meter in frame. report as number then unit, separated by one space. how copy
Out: 8.9275 m³
